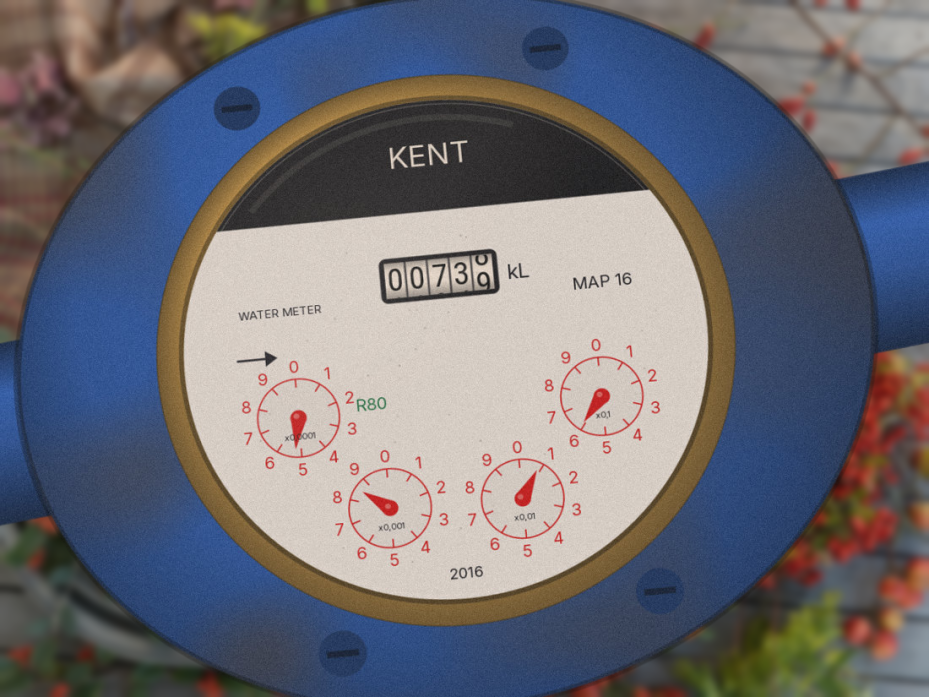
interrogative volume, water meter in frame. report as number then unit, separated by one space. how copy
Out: 738.6085 kL
